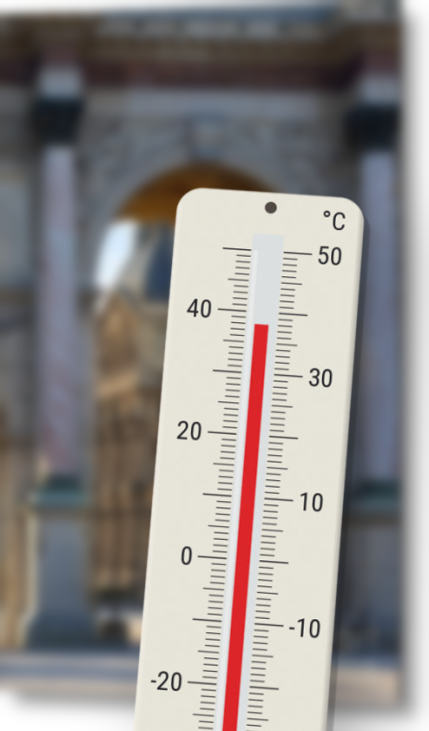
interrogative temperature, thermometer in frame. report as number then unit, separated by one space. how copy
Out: 38 °C
